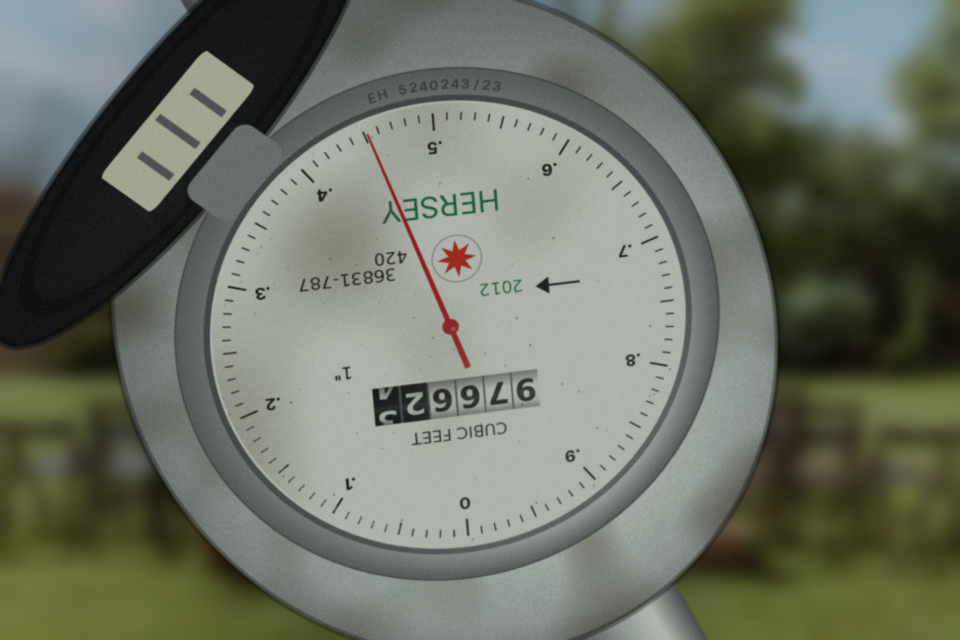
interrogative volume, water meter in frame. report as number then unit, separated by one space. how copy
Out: 976623.45 ft³
